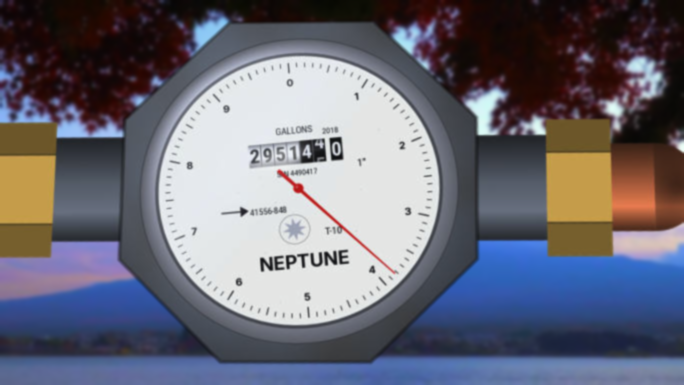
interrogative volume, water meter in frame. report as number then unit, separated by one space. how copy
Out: 2951443.8 gal
